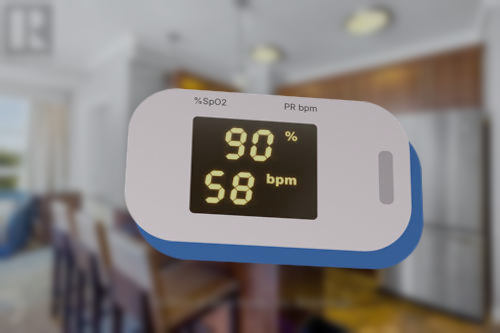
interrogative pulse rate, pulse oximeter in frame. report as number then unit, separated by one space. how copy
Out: 58 bpm
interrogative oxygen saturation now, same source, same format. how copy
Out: 90 %
